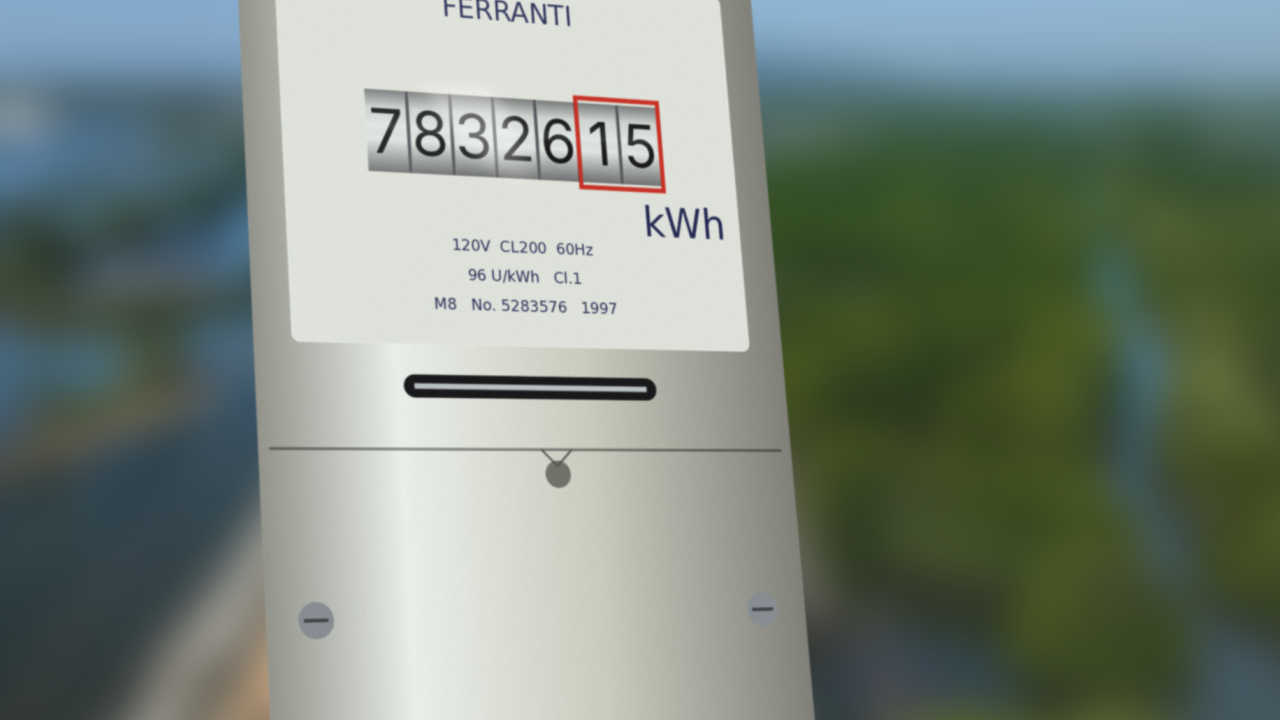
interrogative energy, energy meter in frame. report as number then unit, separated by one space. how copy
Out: 78326.15 kWh
